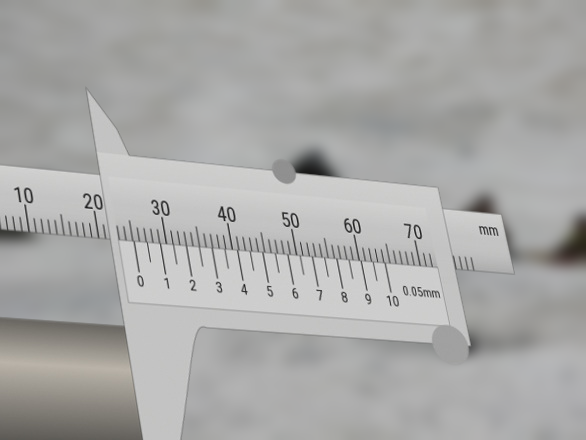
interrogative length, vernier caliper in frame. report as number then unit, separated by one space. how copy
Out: 25.2 mm
